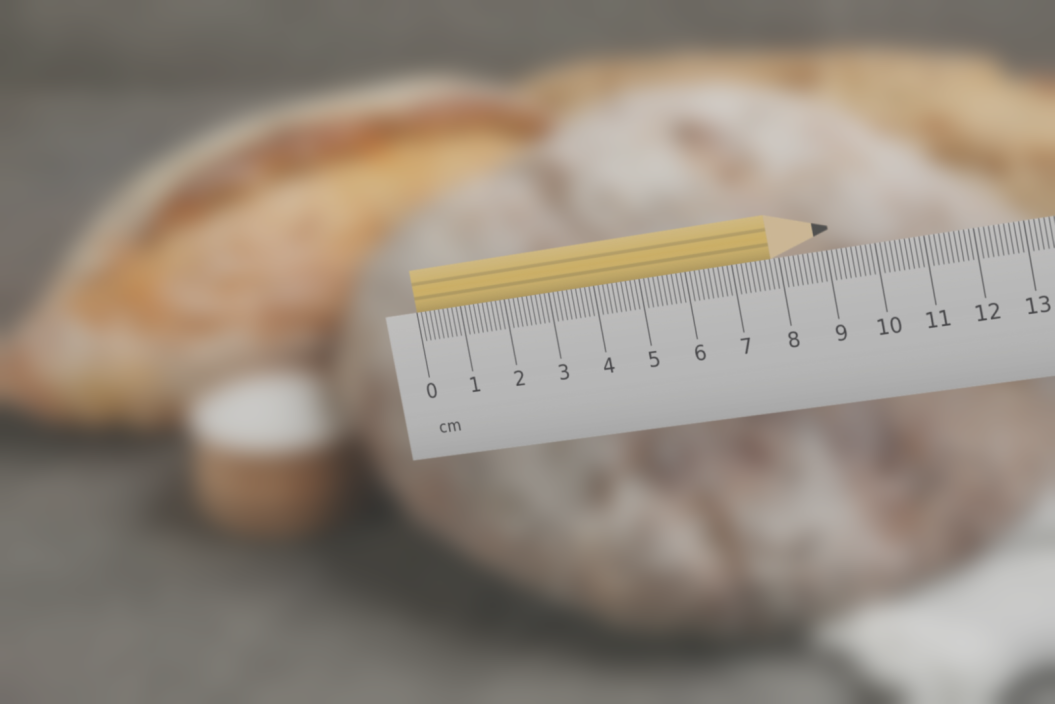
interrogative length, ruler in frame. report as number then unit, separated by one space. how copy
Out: 9.1 cm
